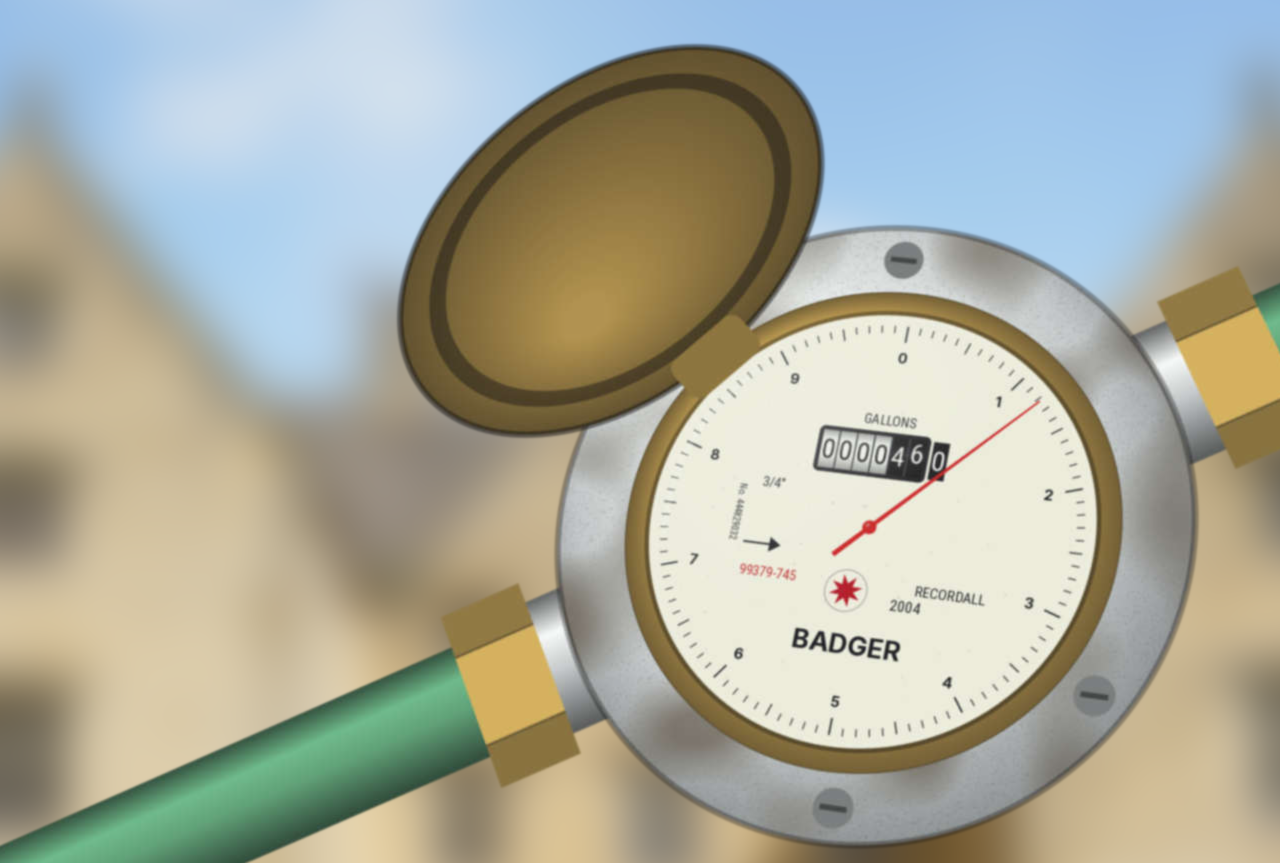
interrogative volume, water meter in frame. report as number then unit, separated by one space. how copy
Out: 461.2 gal
